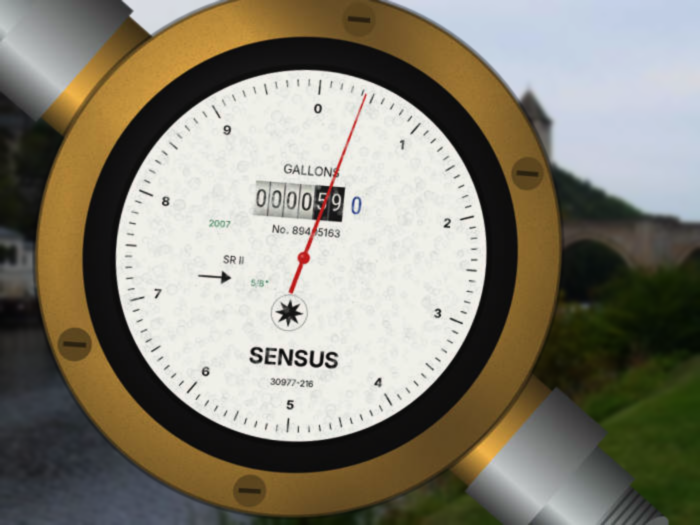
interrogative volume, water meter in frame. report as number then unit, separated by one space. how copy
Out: 590.4 gal
